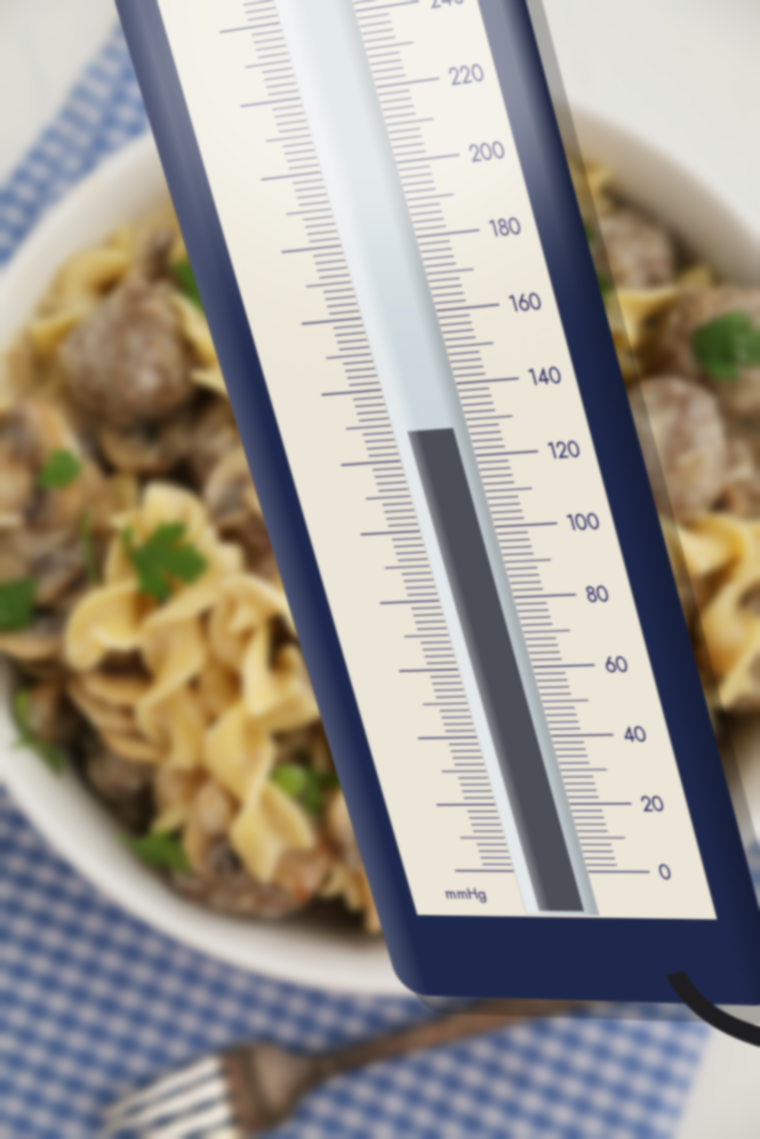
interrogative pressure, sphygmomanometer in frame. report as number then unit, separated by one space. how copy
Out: 128 mmHg
